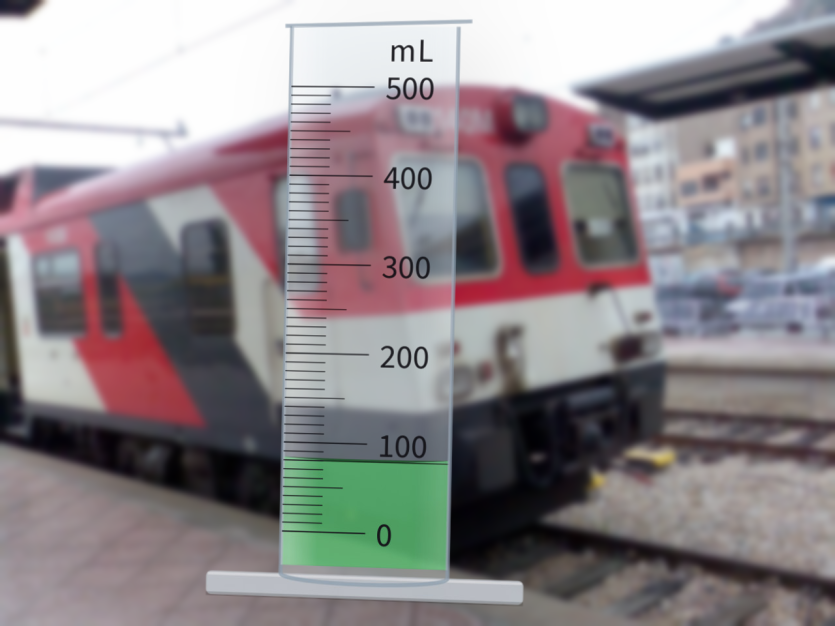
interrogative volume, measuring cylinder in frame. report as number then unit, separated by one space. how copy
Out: 80 mL
